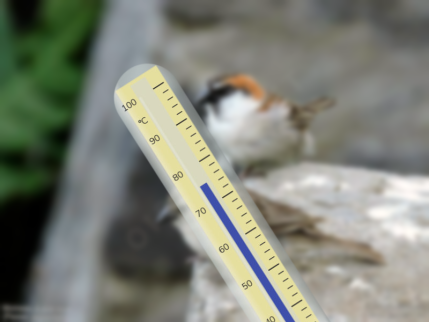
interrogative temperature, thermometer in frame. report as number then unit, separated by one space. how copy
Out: 75 °C
